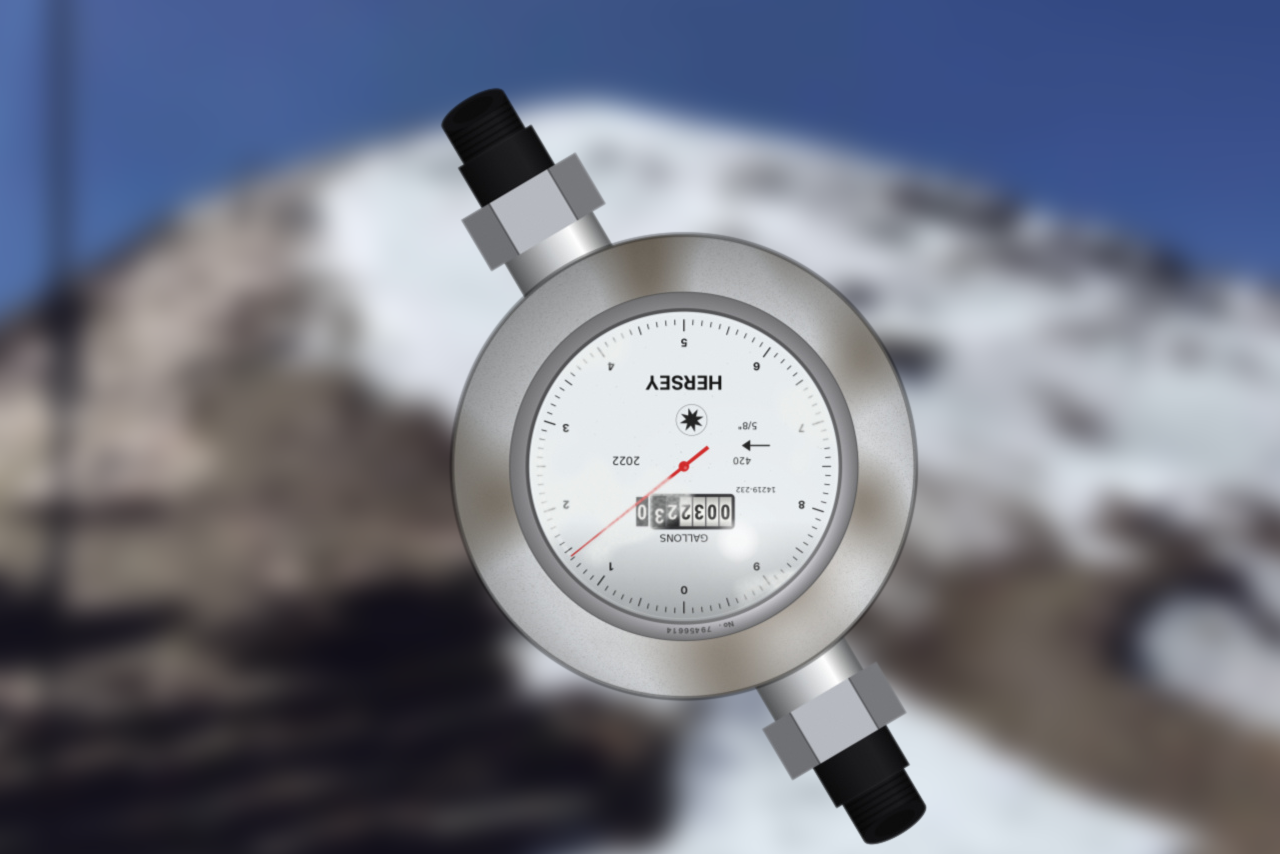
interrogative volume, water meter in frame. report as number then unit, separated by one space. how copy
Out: 32231.4 gal
